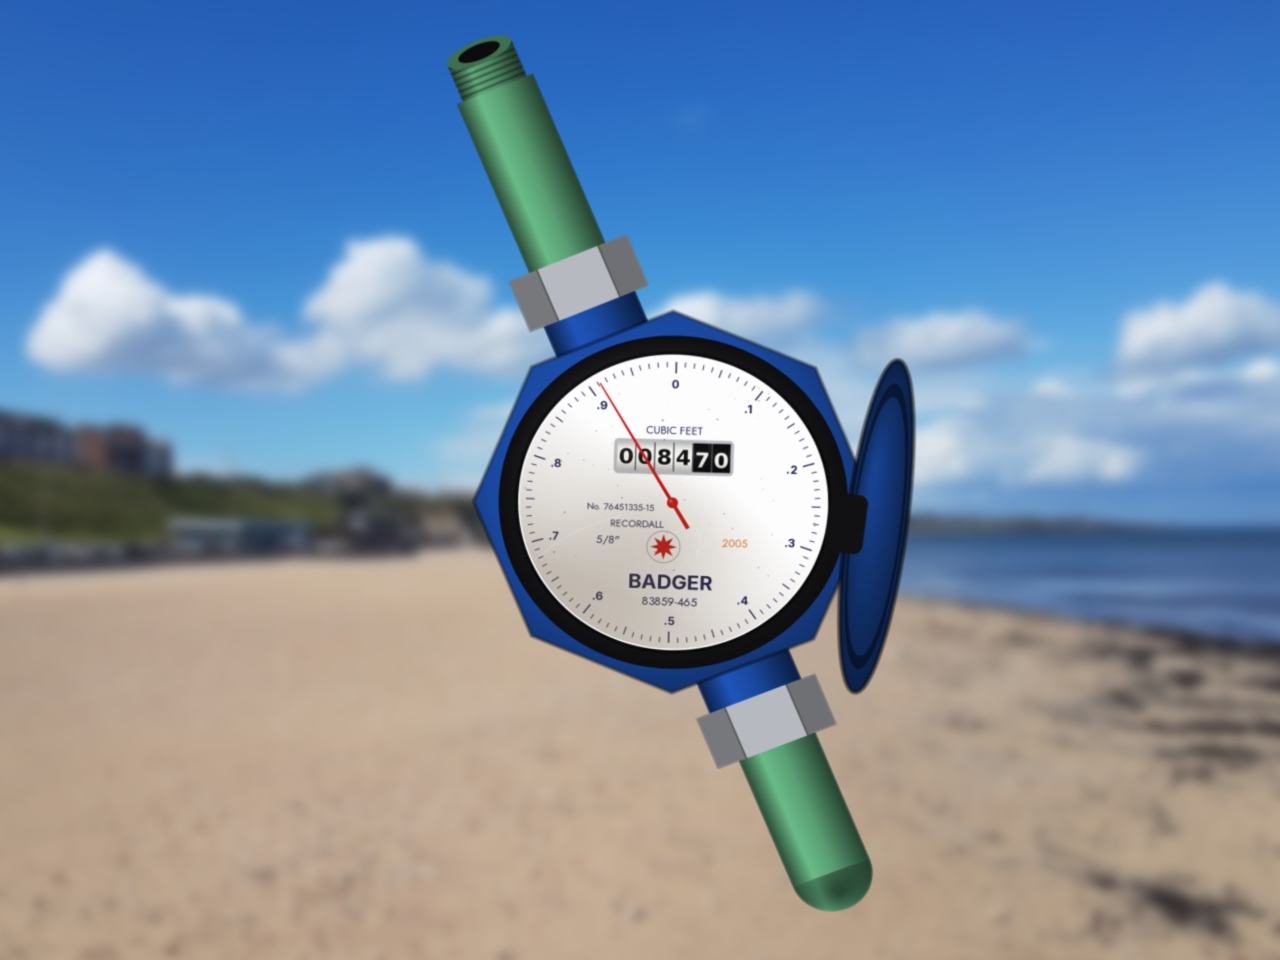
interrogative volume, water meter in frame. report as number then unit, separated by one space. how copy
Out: 8469.91 ft³
